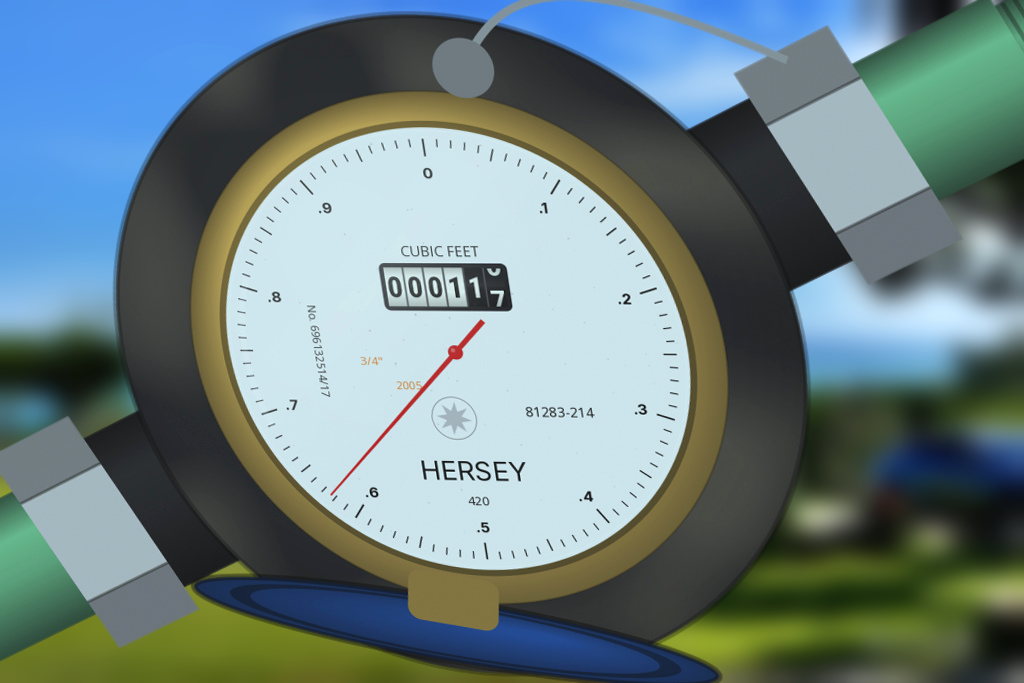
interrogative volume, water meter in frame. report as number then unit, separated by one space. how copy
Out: 116.62 ft³
